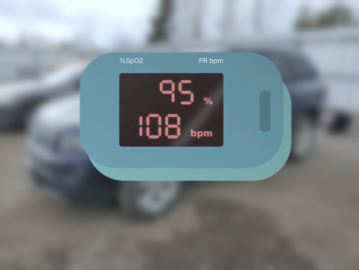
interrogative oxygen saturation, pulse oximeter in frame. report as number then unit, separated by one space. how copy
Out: 95 %
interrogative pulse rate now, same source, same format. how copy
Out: 108 bpm
